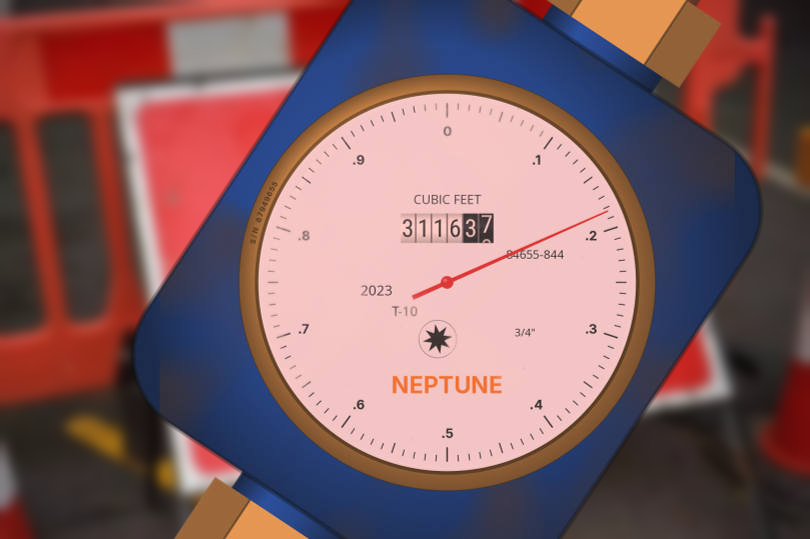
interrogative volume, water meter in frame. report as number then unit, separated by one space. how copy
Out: 311637.18 ft³
